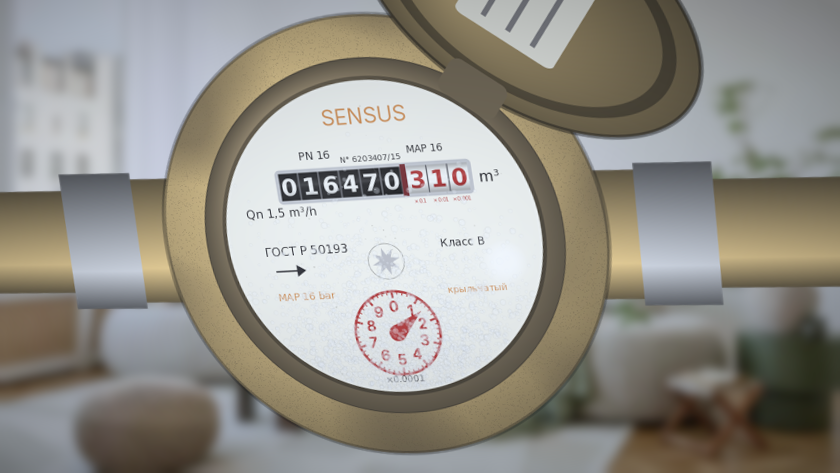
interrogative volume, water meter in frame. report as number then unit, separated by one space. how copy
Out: 16470.3101 m³
